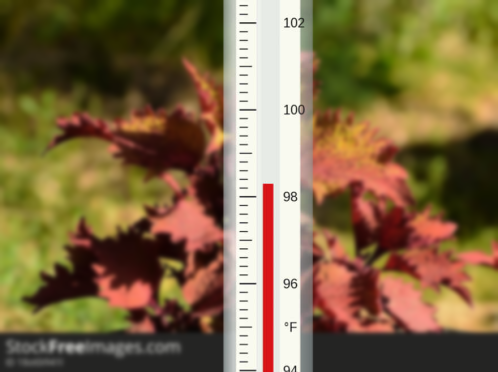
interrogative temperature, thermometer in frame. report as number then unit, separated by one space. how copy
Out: 98.3 °F
